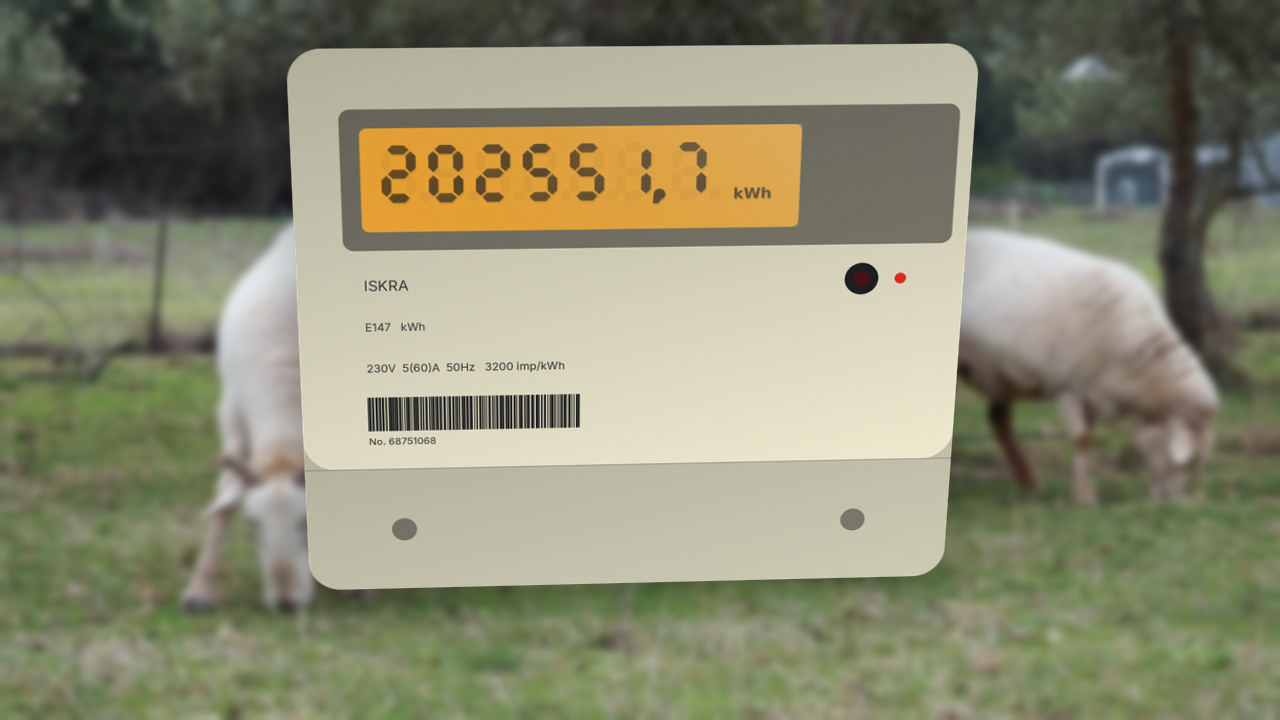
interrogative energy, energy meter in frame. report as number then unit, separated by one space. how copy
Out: 202551.7 kWh
